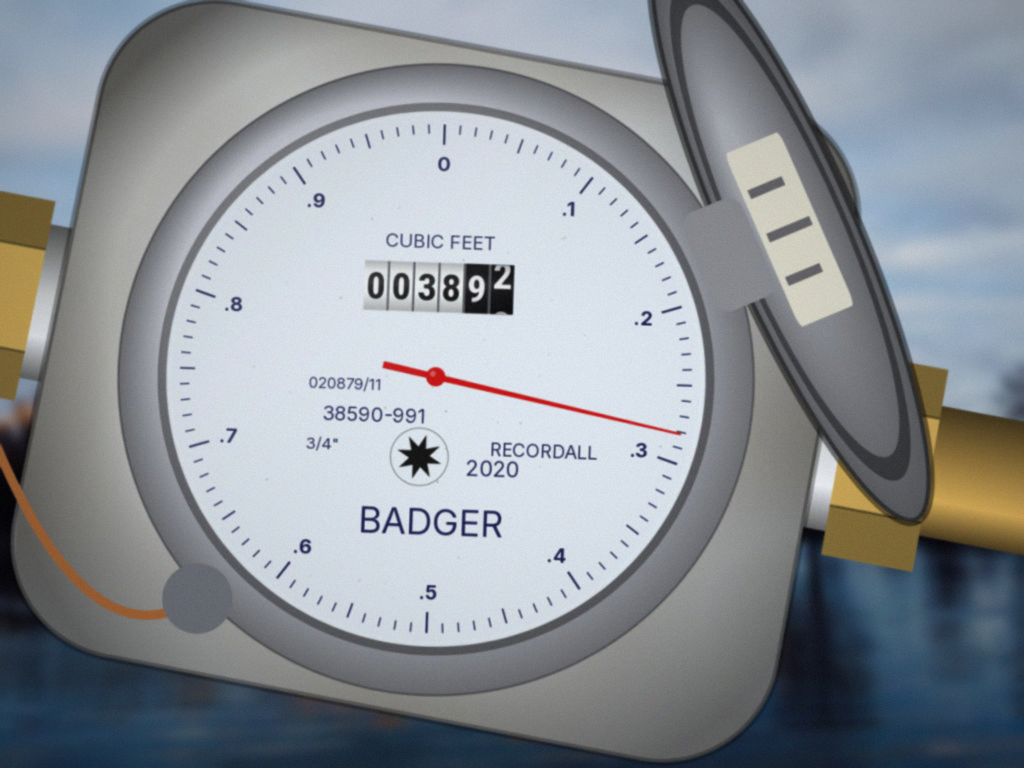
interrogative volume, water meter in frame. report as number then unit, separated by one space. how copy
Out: 3892.28 ft³
